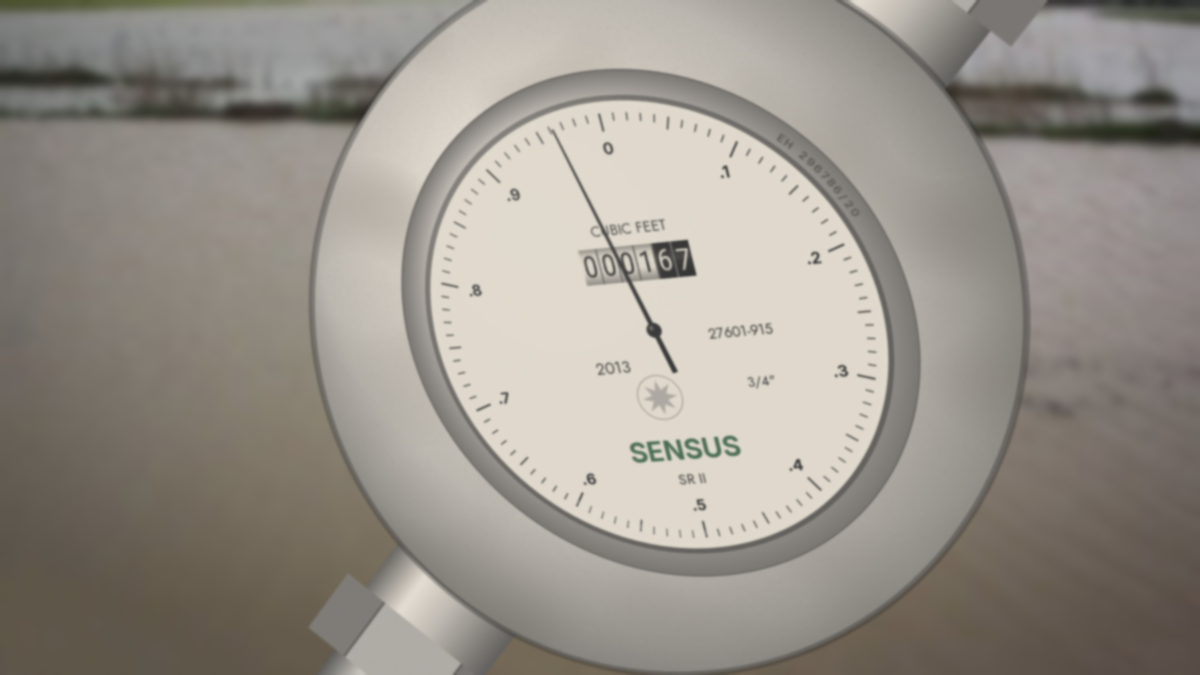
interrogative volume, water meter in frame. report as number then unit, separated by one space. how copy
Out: 166.96 ft³
